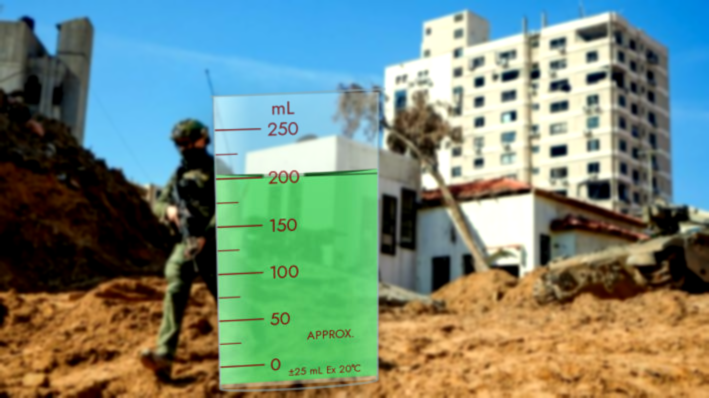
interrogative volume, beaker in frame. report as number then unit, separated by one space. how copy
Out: 200 mL
